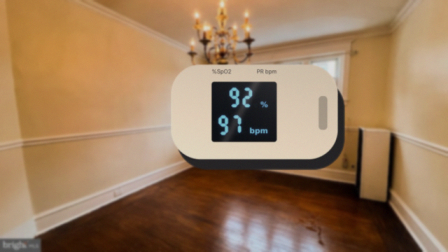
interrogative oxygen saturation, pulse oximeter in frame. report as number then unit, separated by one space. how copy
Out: 92 %
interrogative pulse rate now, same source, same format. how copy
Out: 97 bpm
